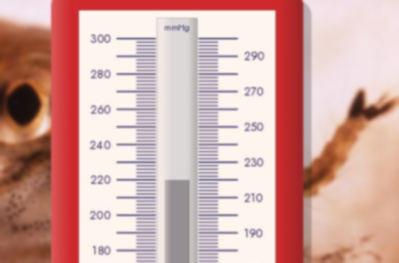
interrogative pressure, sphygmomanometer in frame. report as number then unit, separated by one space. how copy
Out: 220 mmHg
